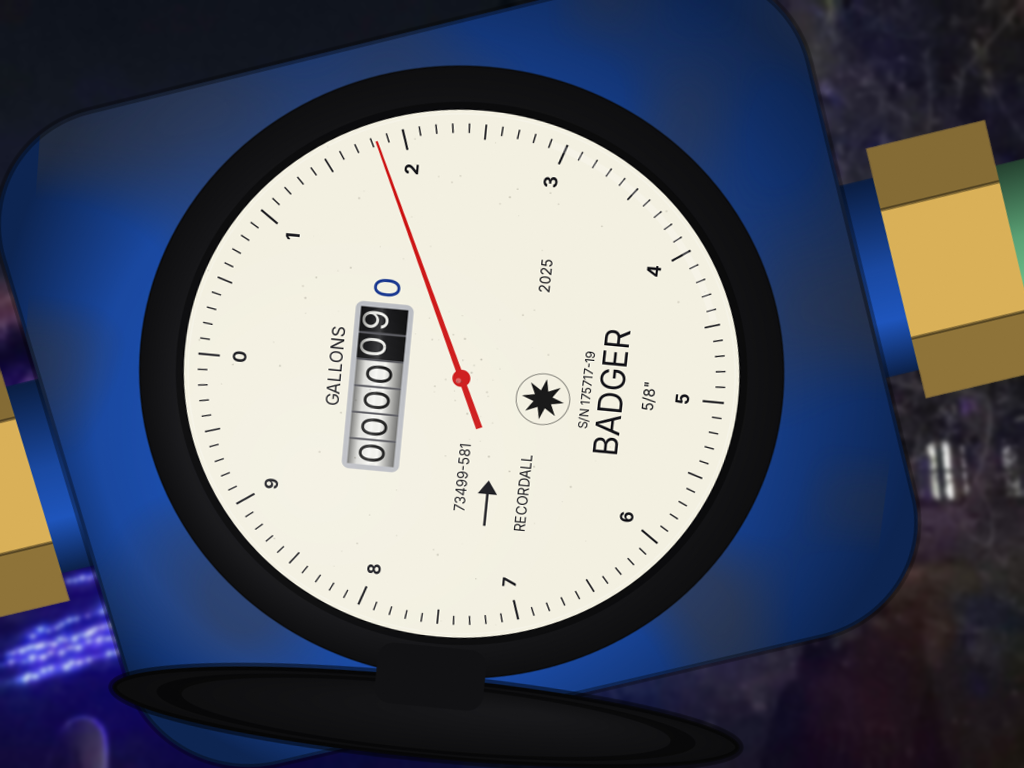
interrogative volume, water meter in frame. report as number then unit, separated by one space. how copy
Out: 91.8 gal
